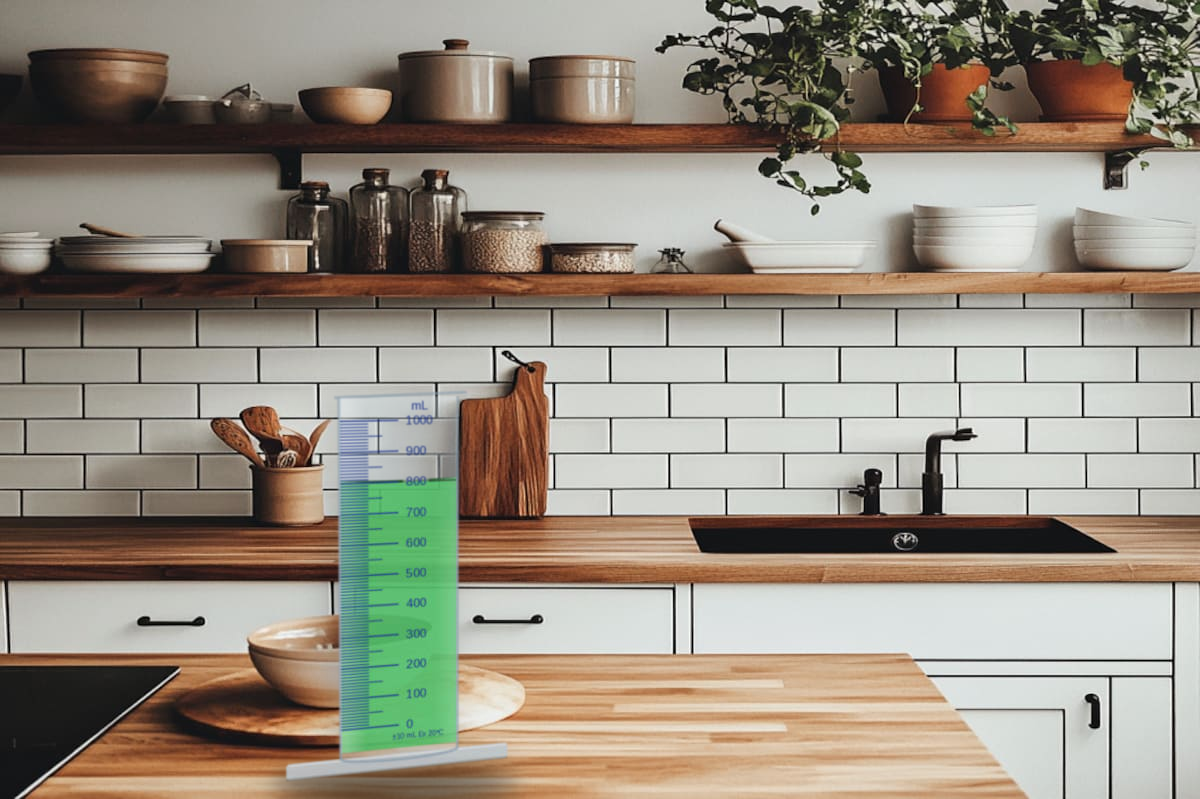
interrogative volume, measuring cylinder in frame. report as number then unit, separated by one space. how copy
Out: 800 mL
